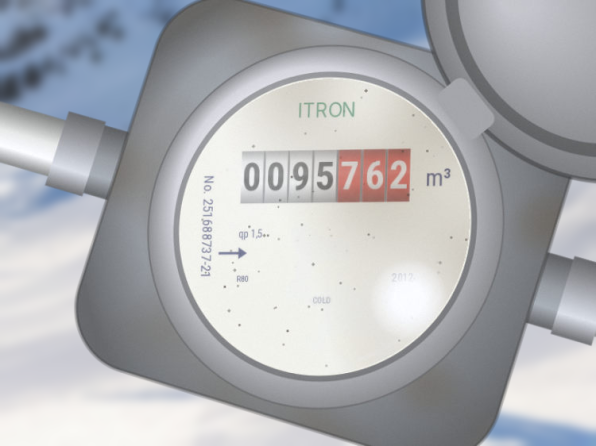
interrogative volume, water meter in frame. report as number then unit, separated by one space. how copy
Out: 95.762 m³
